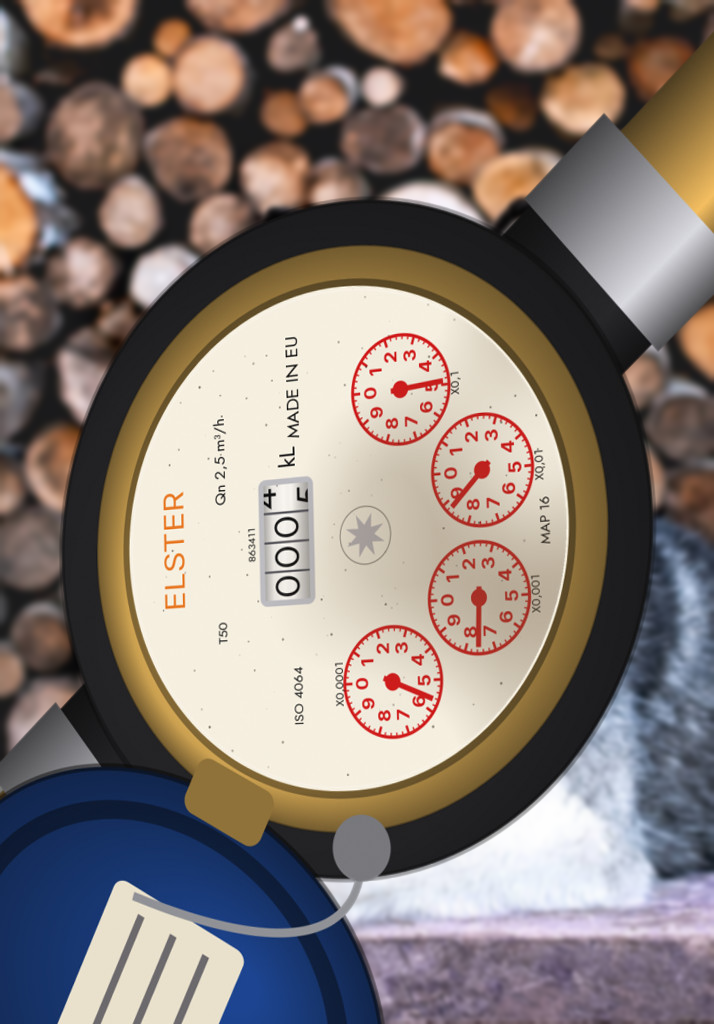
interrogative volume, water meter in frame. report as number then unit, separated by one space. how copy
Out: 4.4875 kL
